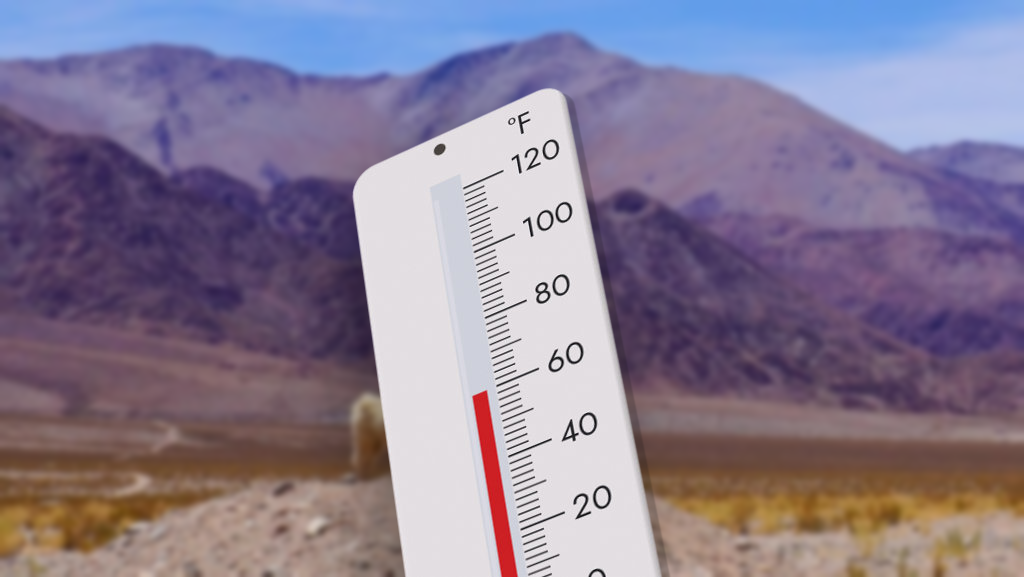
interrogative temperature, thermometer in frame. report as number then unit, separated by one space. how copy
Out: 60 °F
